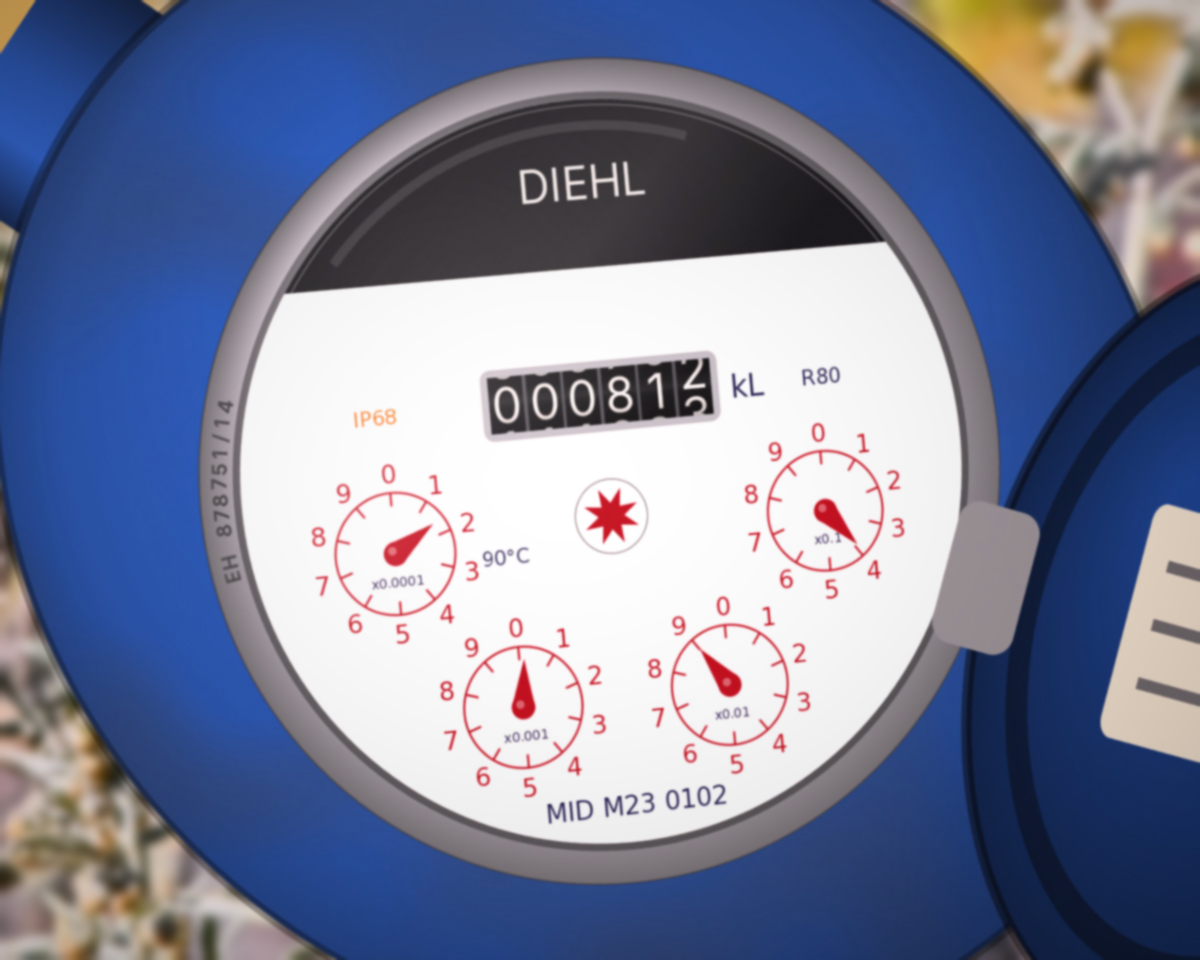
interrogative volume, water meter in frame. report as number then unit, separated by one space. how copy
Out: 812.3901 kL
